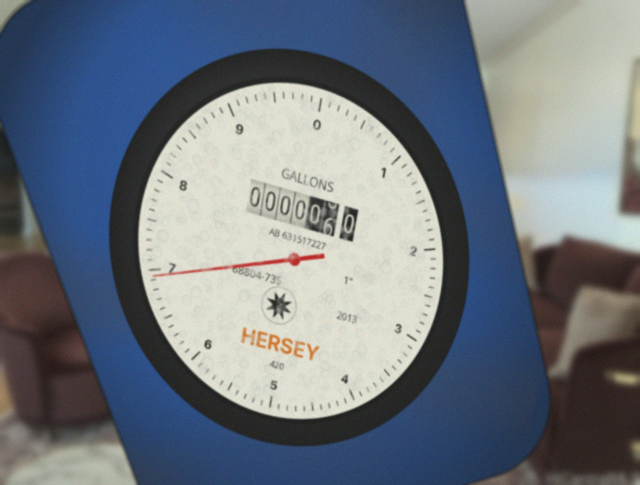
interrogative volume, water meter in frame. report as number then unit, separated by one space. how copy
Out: 56.9 gal
